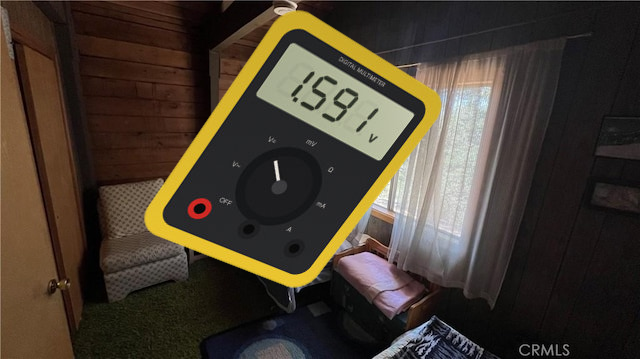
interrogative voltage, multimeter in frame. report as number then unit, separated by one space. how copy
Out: 1.591 V
